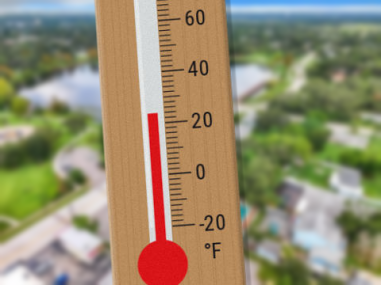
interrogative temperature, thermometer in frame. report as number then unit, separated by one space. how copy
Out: 24 °F
